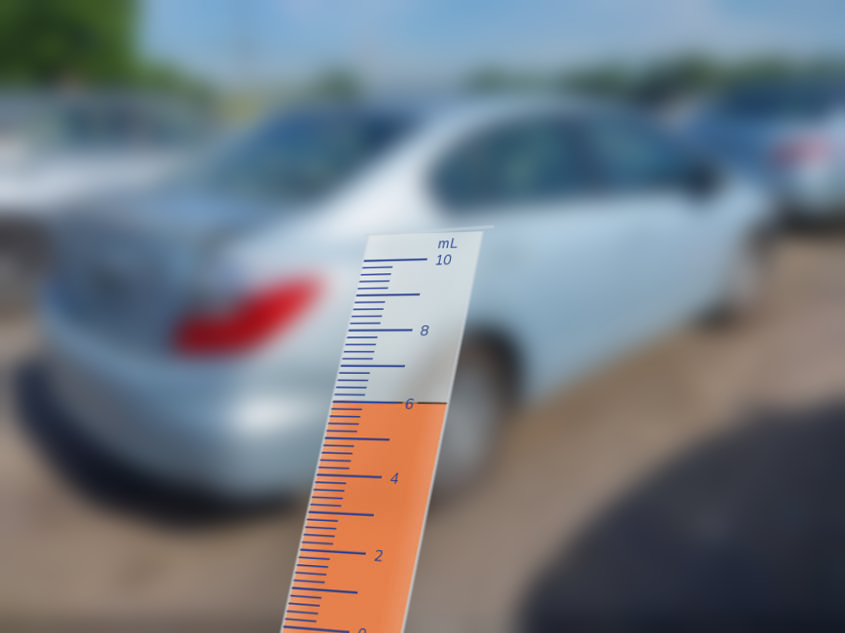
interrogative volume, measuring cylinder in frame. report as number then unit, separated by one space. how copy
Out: 6 mL
